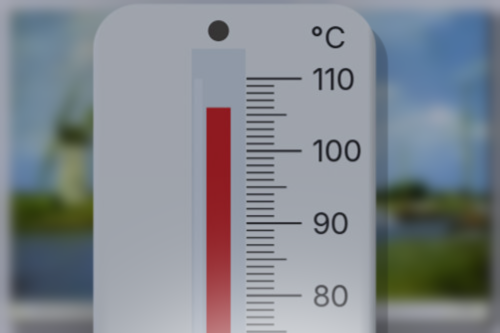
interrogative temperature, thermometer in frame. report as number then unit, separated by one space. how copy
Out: 106 °C
